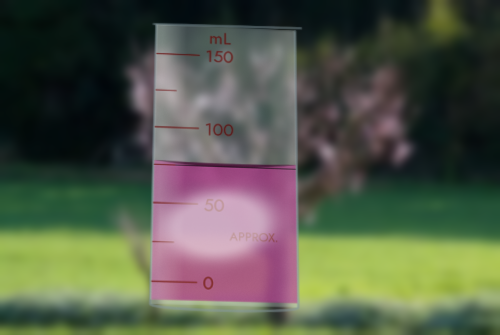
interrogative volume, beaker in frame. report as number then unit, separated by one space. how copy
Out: 75 mL
